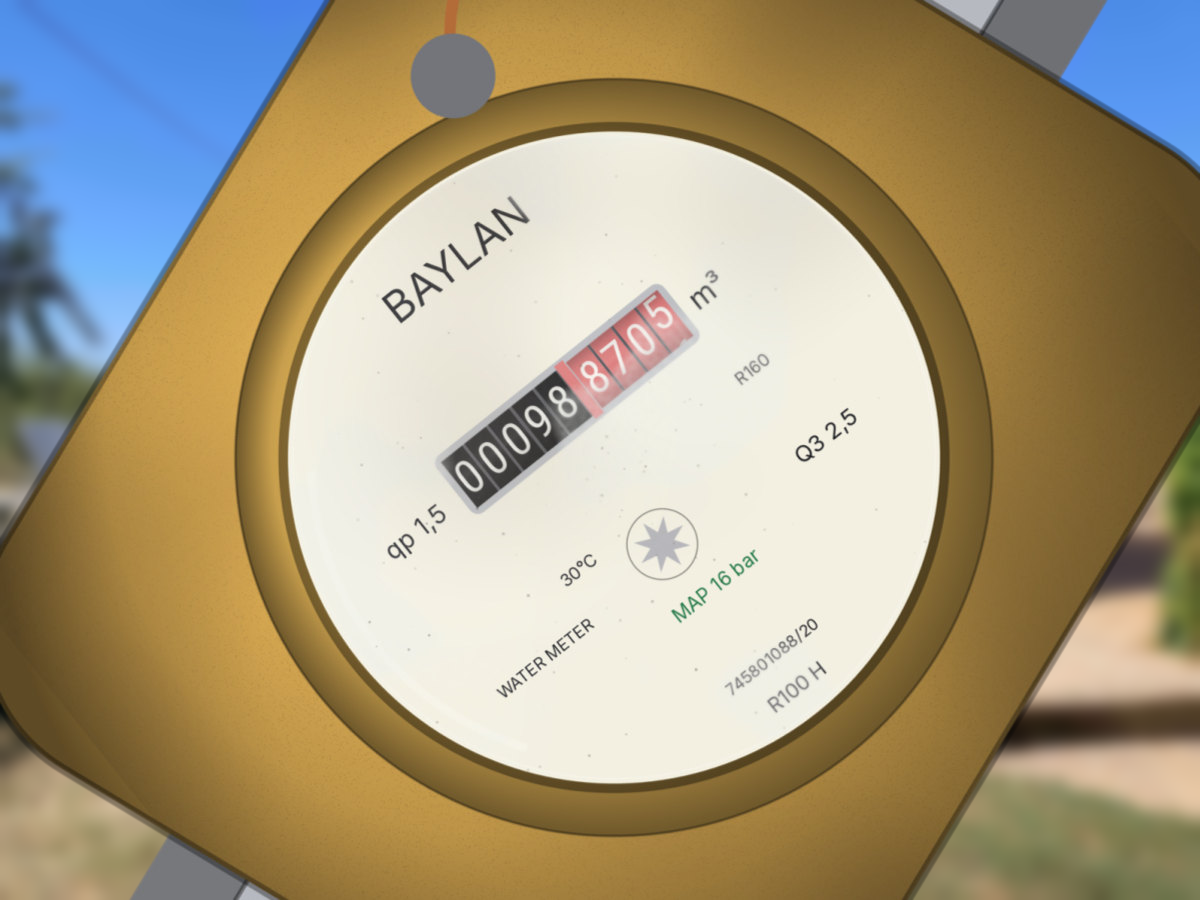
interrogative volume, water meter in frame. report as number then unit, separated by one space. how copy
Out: 98.8705 m³
